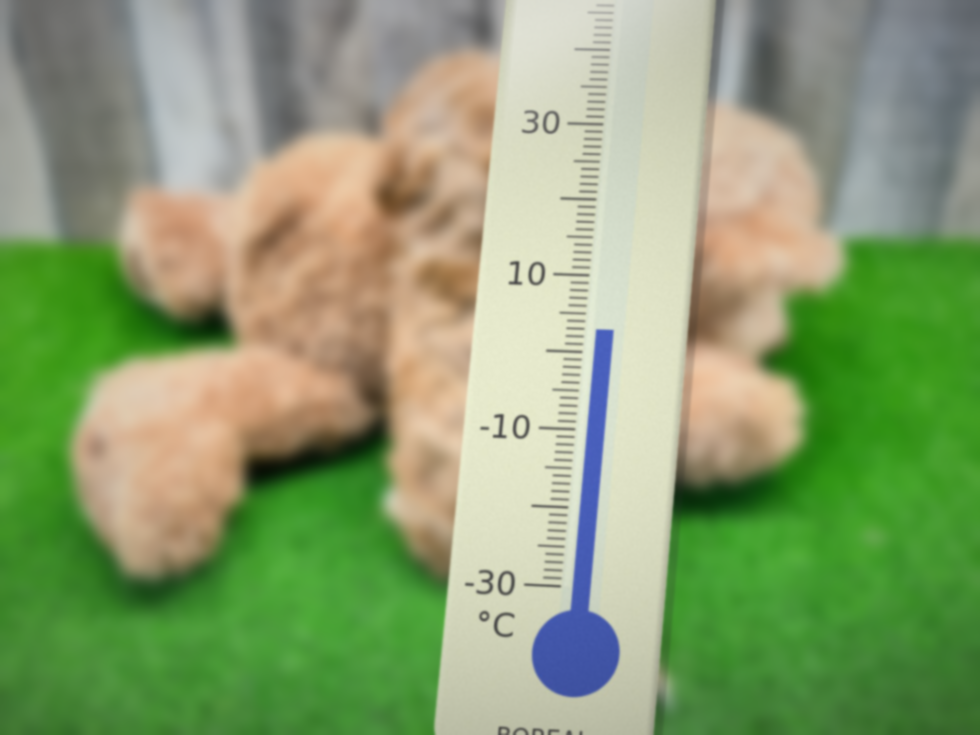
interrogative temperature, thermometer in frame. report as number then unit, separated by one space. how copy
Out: 3 °C
